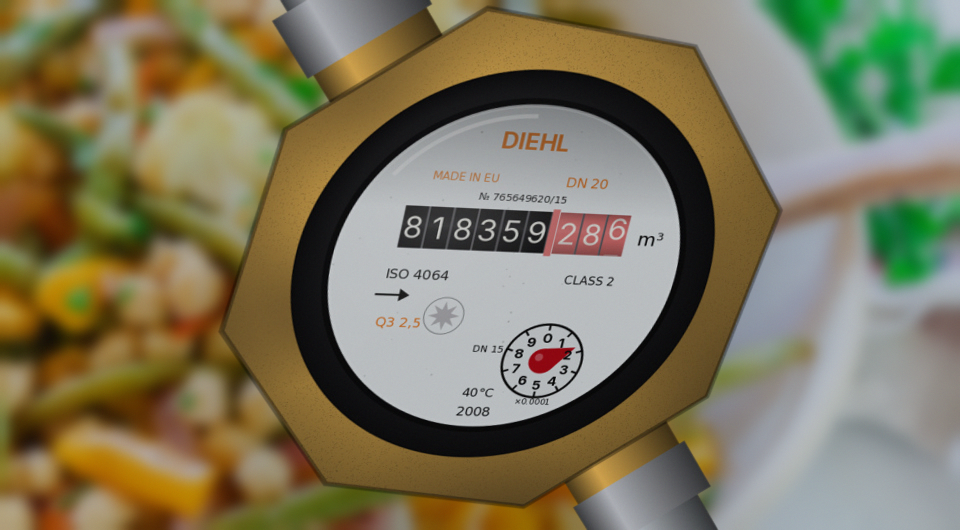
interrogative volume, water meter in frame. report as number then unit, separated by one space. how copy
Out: 818359.2861 m³
